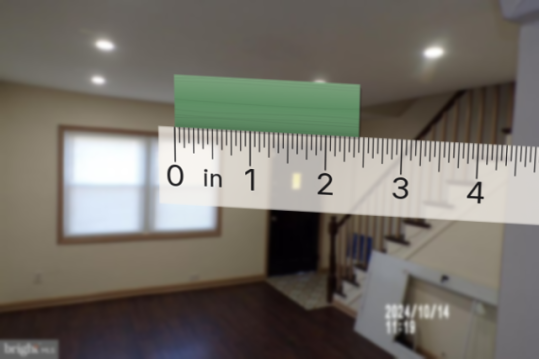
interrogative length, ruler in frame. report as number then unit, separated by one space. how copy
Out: 2.4375 in
